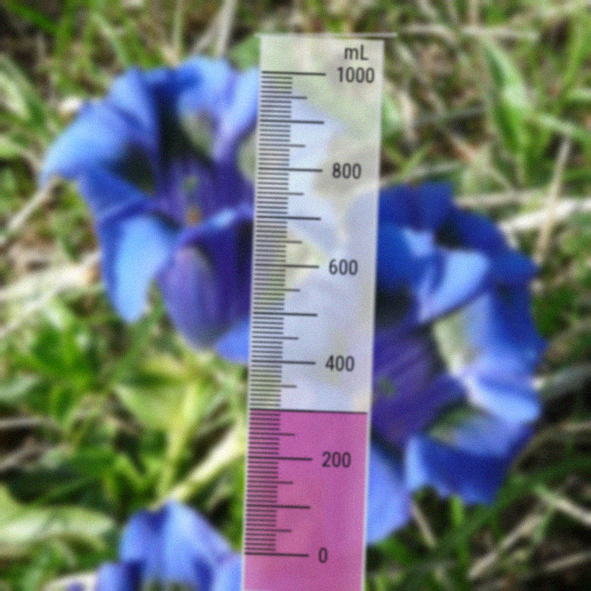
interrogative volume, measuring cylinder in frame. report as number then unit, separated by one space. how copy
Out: 300 mL
